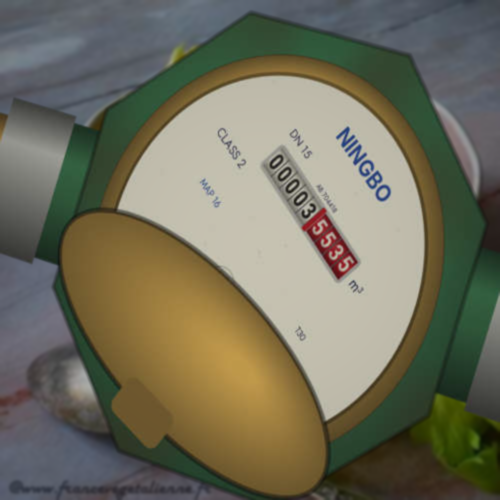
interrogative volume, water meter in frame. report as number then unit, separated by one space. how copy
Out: 3.5535 m³
